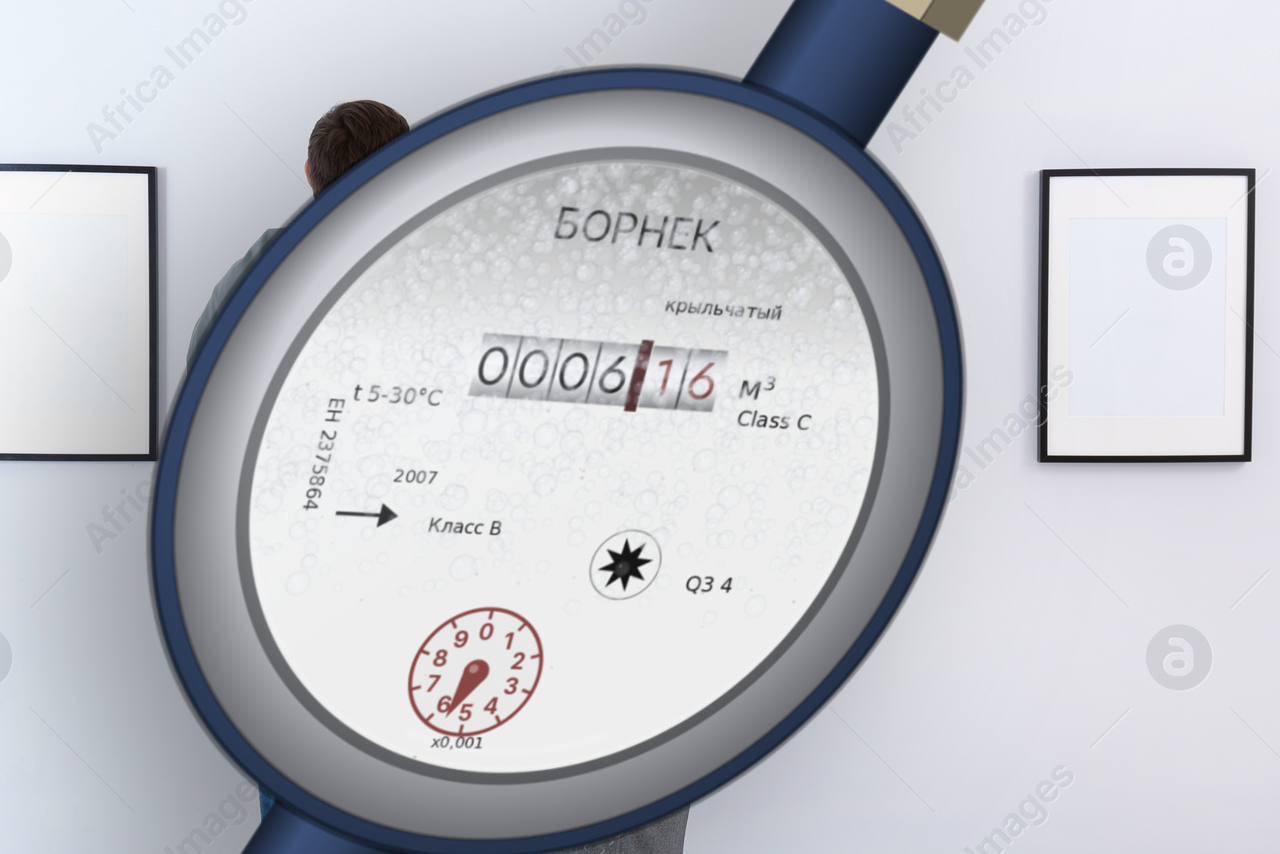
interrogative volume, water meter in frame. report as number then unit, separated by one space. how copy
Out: 6.165 m³
